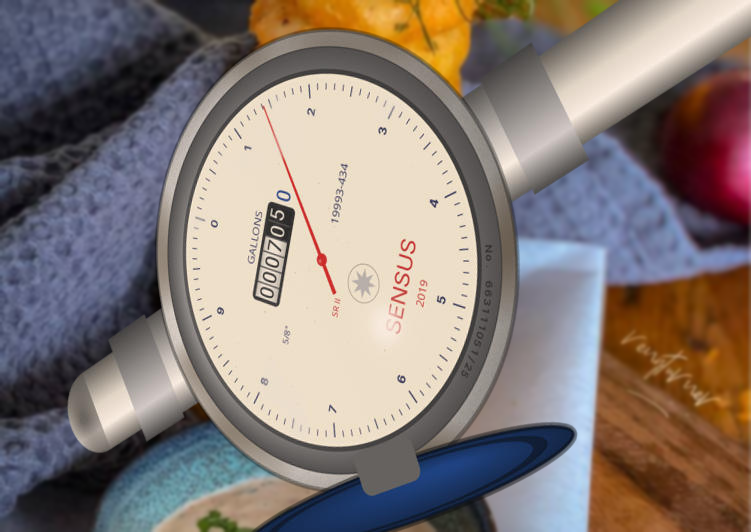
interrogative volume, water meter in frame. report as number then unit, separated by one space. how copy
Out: 7051.4 gal
